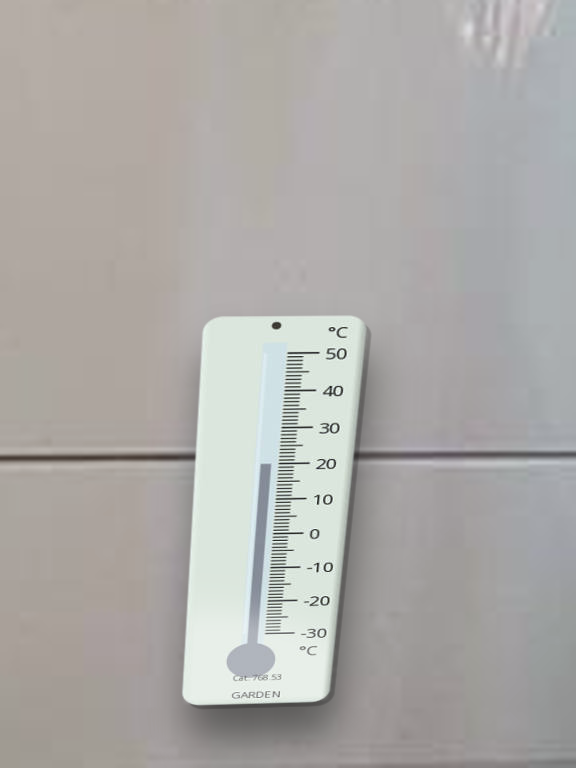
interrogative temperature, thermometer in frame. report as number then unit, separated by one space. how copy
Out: 20 °C
